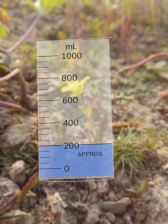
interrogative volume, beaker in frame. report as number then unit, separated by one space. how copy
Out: 200 mL
